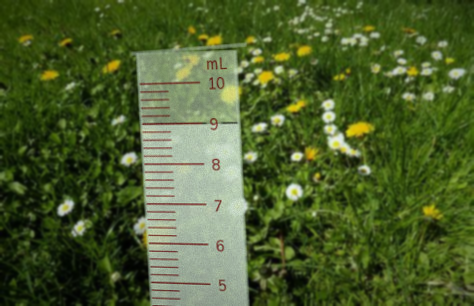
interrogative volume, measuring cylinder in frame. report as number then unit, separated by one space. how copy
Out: 9 mL
